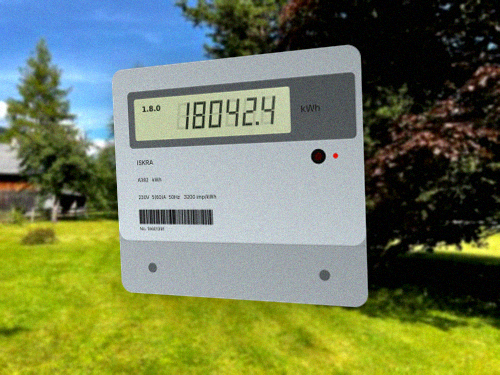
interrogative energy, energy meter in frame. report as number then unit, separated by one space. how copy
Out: 18042.4 kWh
